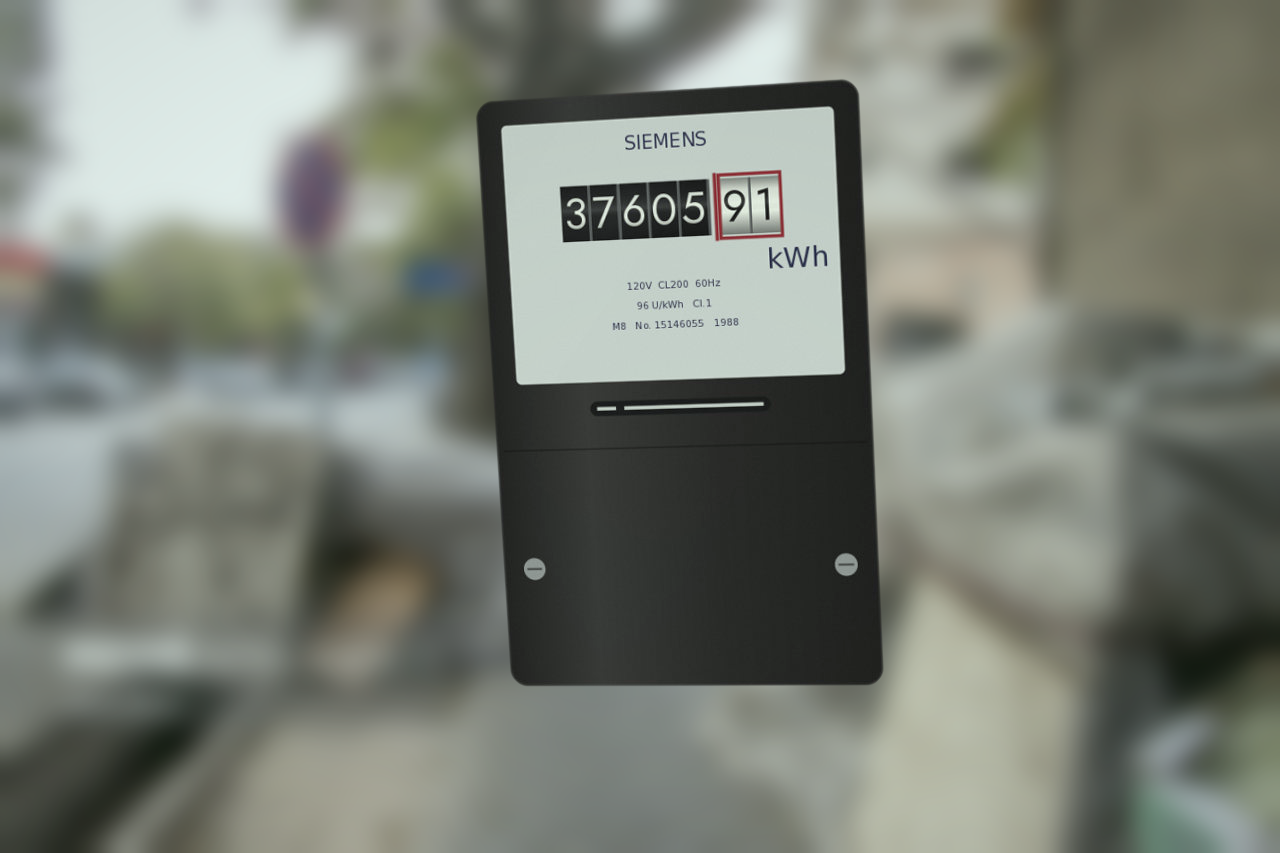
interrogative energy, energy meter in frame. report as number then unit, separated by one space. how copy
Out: 37605.91 kWh
